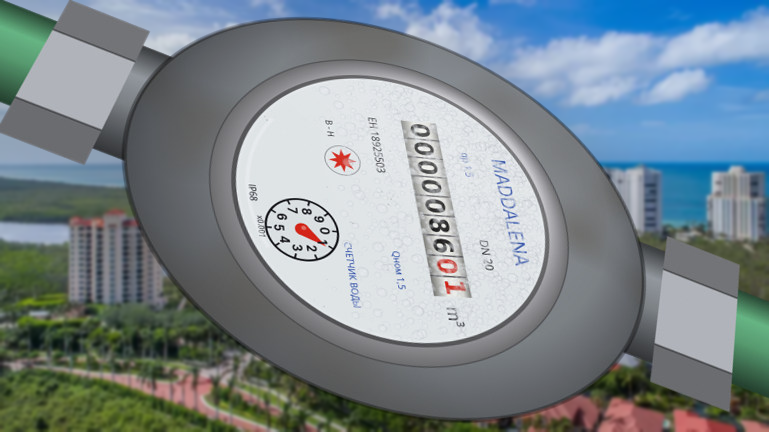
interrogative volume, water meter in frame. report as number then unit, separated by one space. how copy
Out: 86.011 m³
